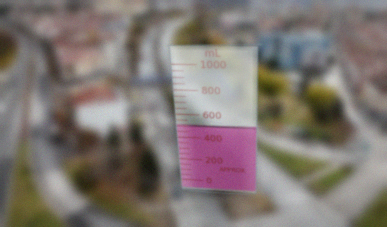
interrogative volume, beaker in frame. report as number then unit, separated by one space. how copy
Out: 500 mL
